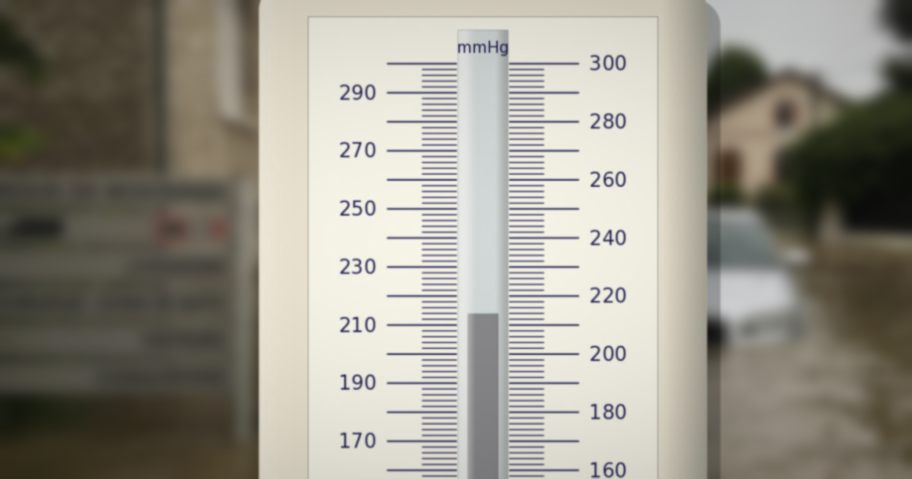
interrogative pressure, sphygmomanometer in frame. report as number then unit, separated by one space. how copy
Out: 214 mmHg
